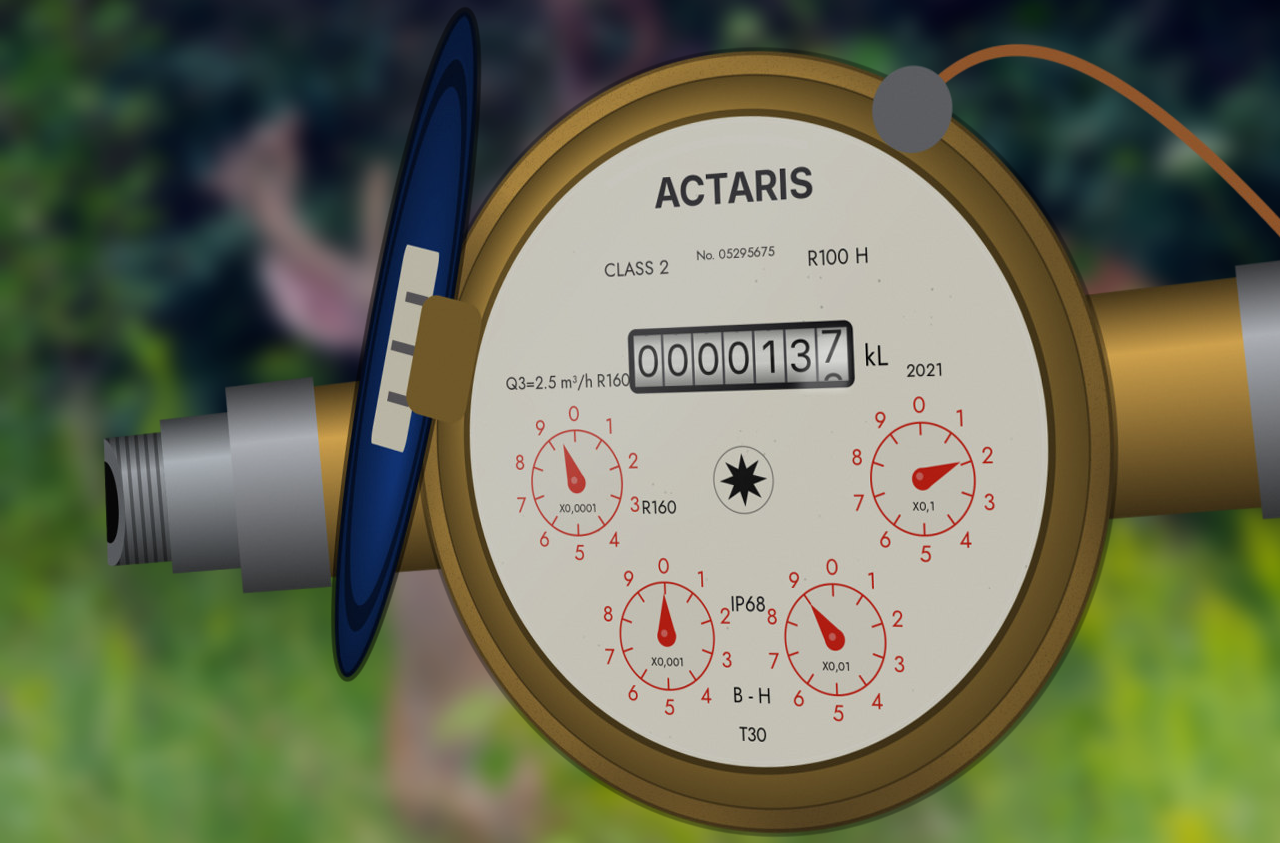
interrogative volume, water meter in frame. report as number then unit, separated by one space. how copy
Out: 137.1899 kL
